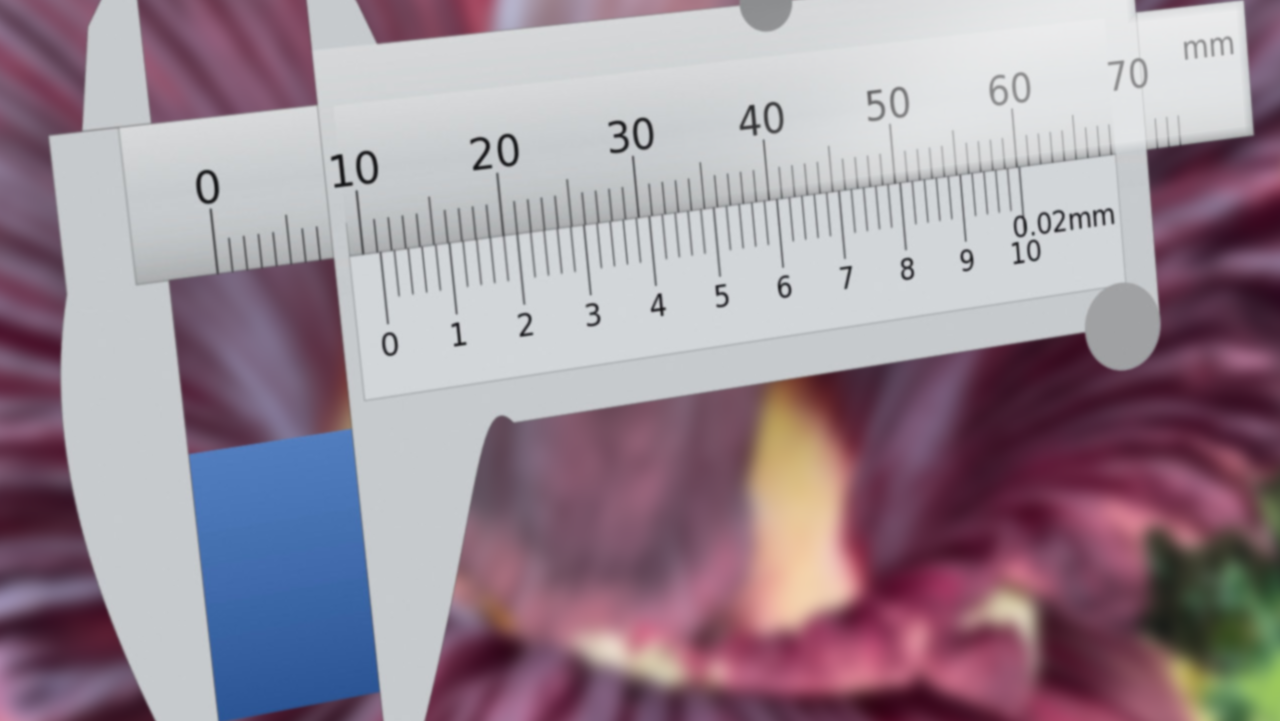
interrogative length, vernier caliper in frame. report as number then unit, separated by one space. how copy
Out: 11.2 mm
